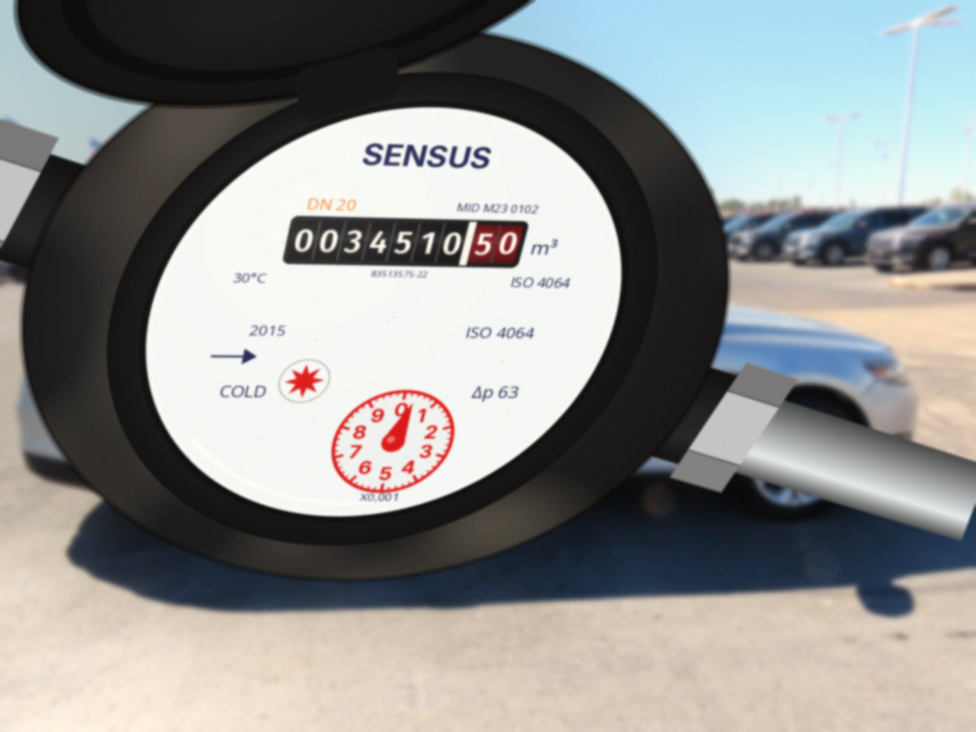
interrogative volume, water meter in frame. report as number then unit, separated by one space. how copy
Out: 34510.500 m³
